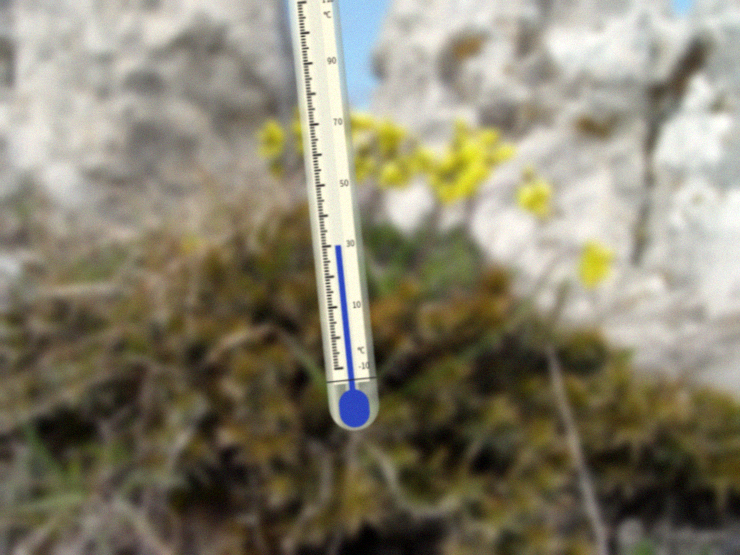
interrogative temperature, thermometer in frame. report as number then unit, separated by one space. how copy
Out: 30 °C
